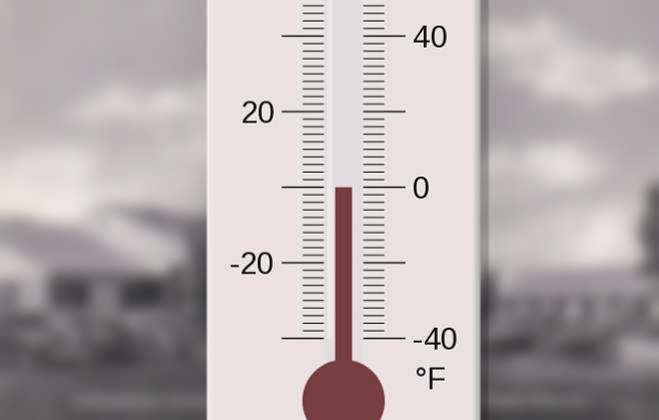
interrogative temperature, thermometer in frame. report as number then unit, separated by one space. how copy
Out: 0 °F
